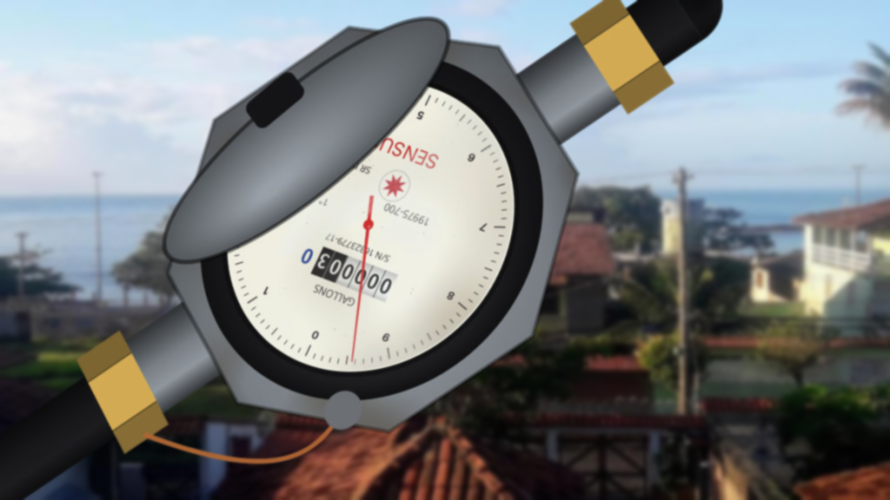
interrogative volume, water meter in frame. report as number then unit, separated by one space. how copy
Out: 29.4 gal
